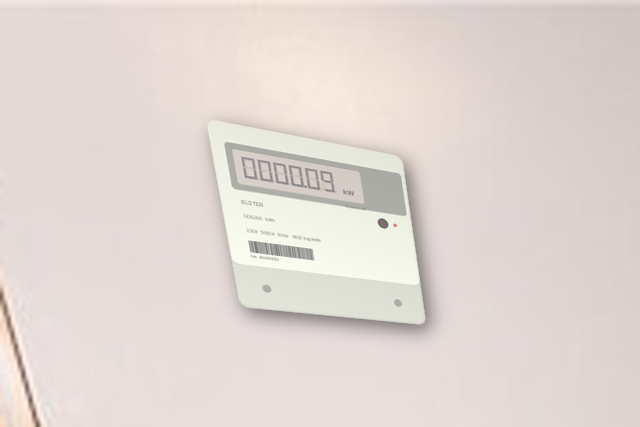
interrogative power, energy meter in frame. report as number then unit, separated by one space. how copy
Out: 0.09 kW
